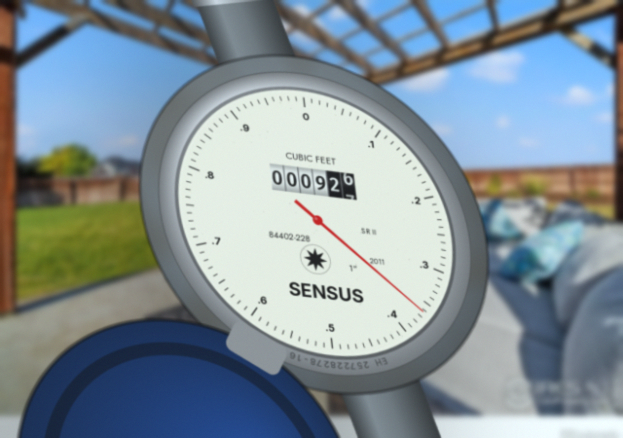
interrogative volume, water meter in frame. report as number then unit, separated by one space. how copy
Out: 926.36 ft³
